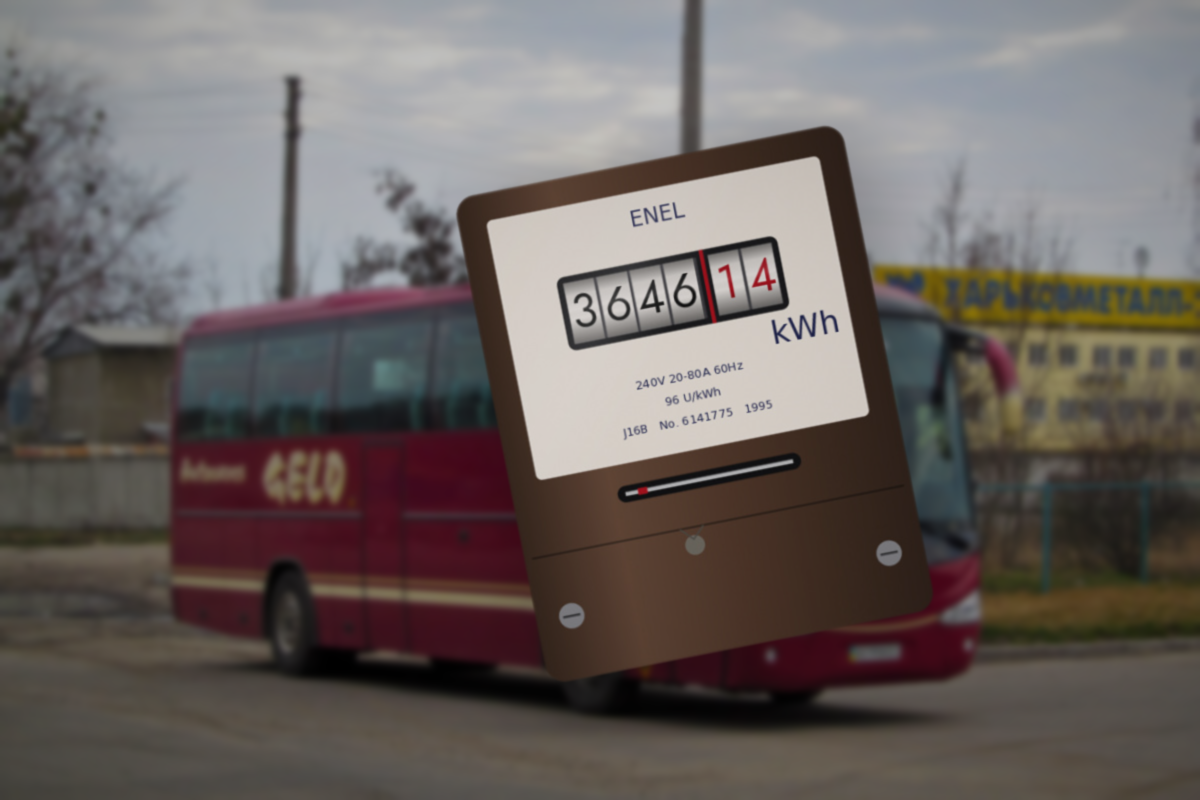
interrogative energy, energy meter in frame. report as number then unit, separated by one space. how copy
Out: 3646.14 kWh
